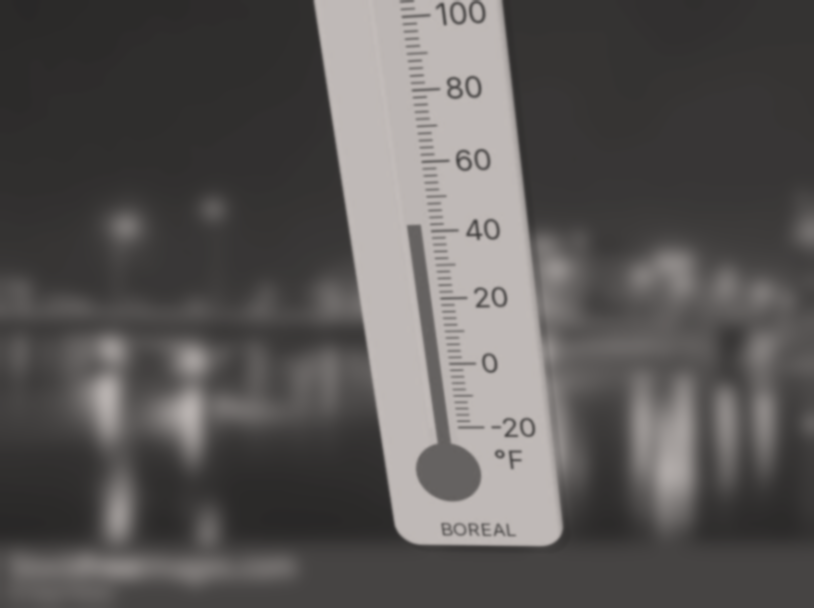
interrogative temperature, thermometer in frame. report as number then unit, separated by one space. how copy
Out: 42 °F
